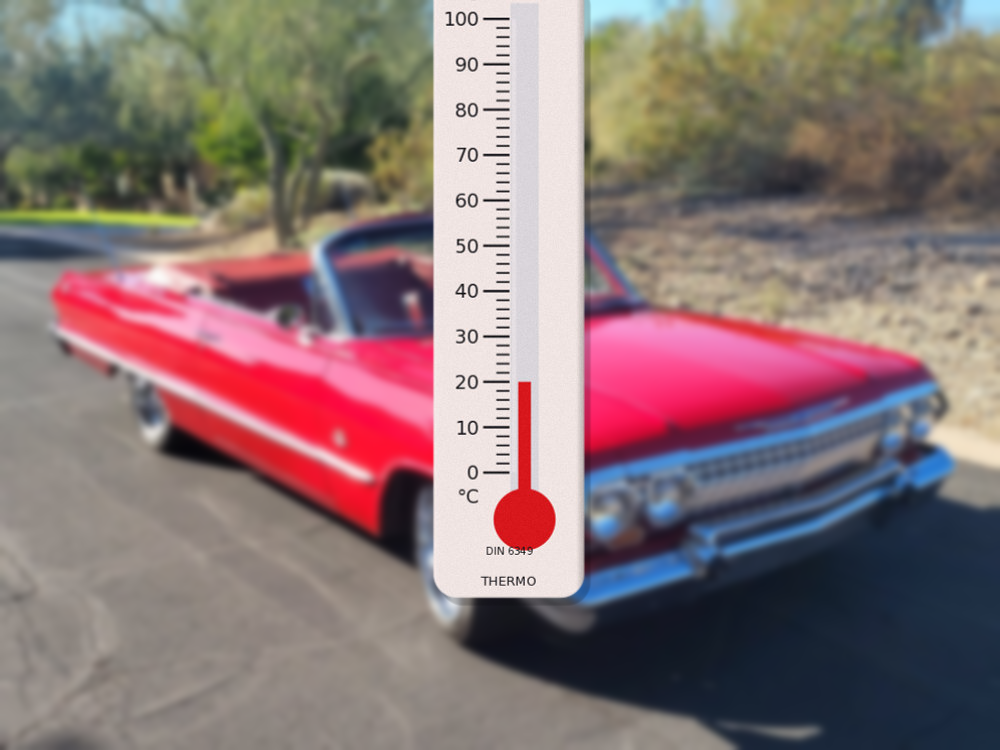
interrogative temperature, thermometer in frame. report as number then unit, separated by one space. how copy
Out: 20 °C
